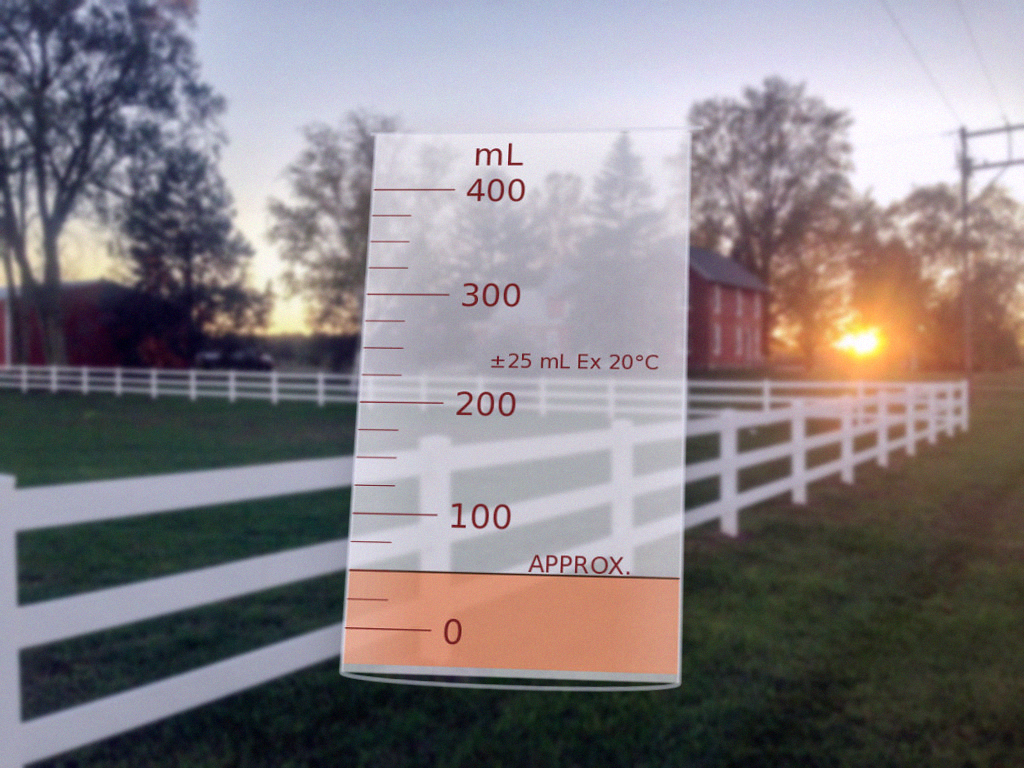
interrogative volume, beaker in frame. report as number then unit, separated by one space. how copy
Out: 50 mL
